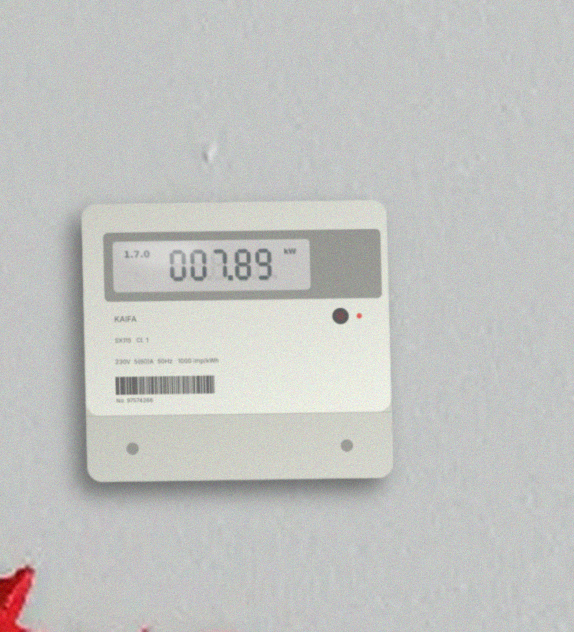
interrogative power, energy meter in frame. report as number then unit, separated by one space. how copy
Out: 7.89 kW
